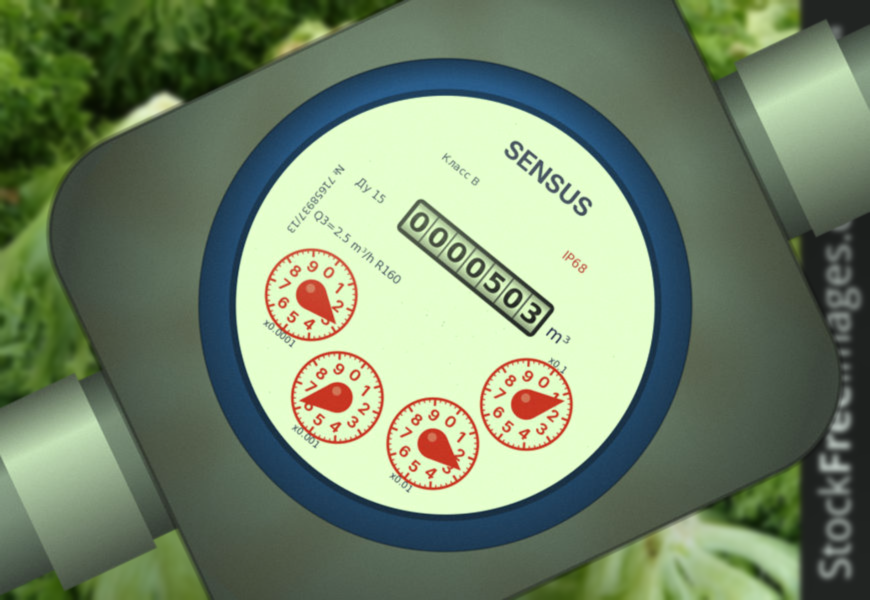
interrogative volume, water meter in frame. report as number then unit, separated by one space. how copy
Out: 503.1262 m³
